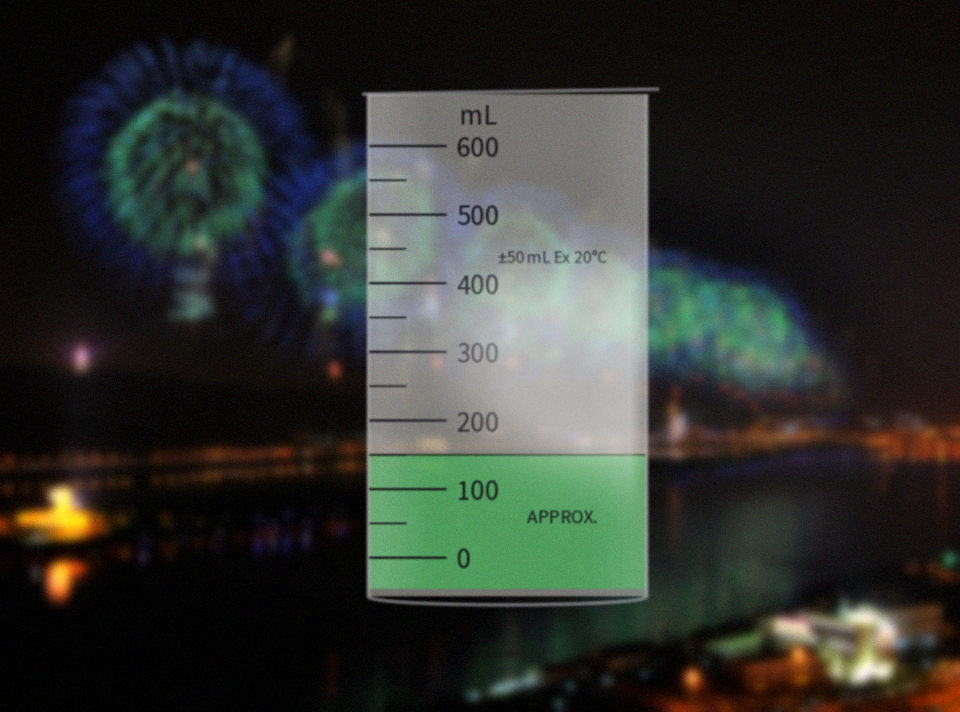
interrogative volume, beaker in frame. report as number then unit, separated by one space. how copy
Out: 150 mL
